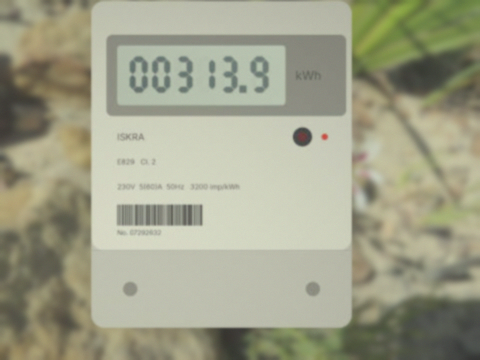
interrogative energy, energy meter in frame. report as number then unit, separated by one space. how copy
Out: 313.9 kWh
